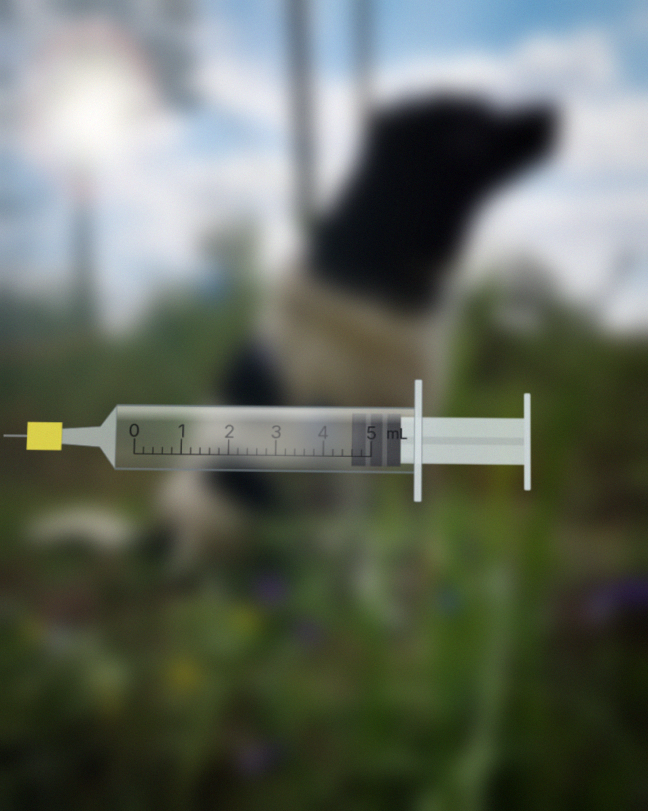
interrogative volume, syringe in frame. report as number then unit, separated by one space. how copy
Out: 4.6 mL
